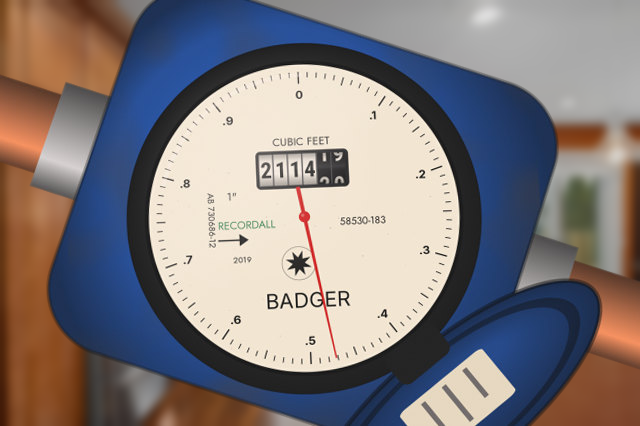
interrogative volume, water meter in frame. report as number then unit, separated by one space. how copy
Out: 211419.47 ft³
